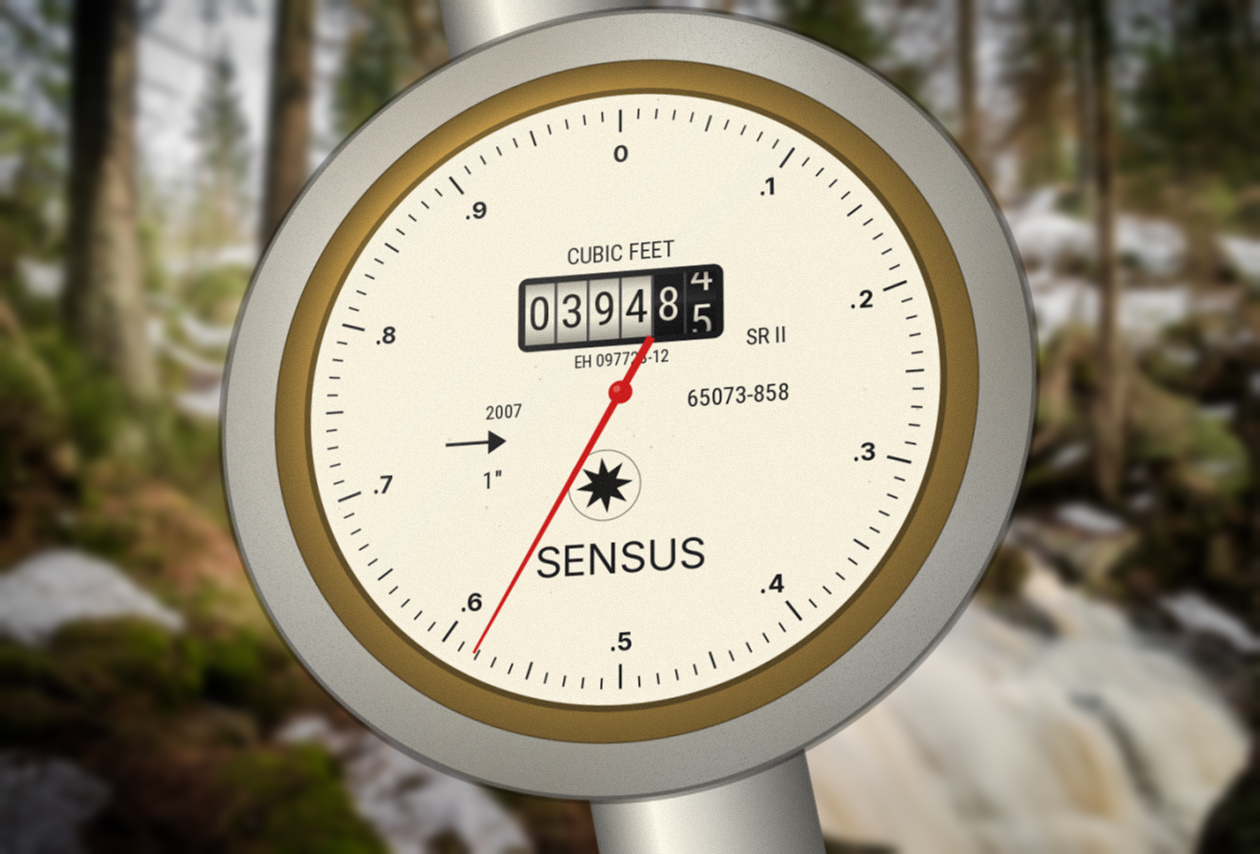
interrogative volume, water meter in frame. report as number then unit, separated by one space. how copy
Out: 39484.58 ft³
